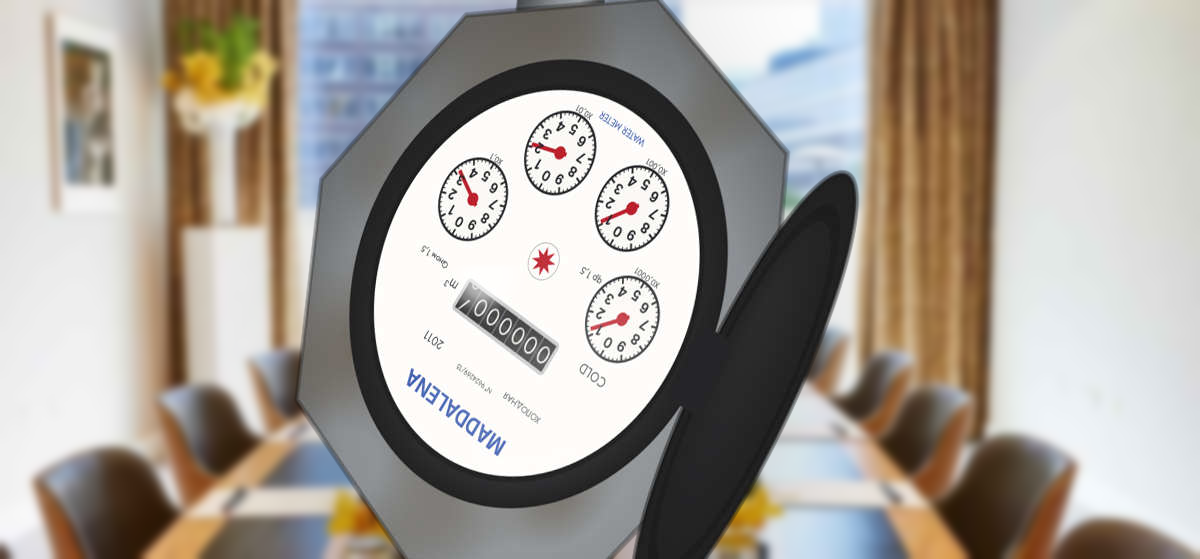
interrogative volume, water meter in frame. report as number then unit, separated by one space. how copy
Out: 7.3211 m³
